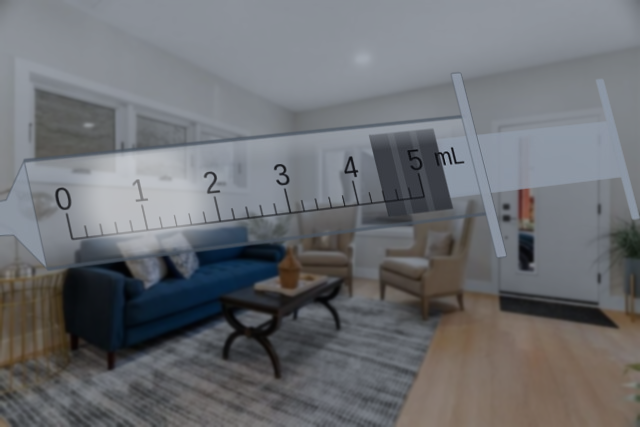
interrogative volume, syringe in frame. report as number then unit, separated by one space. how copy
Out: 4.4 mL
